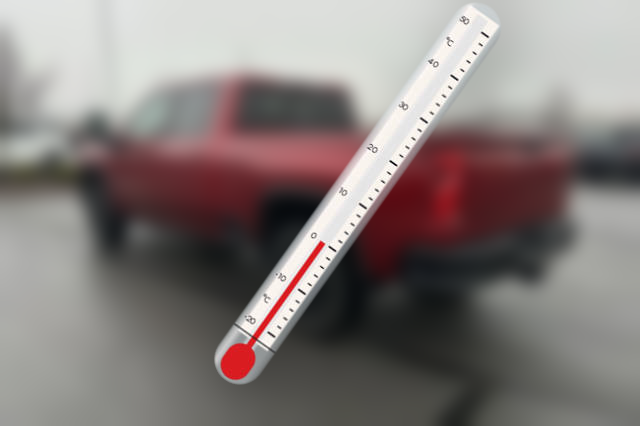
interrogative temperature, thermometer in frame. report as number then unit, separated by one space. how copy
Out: 0 °C
